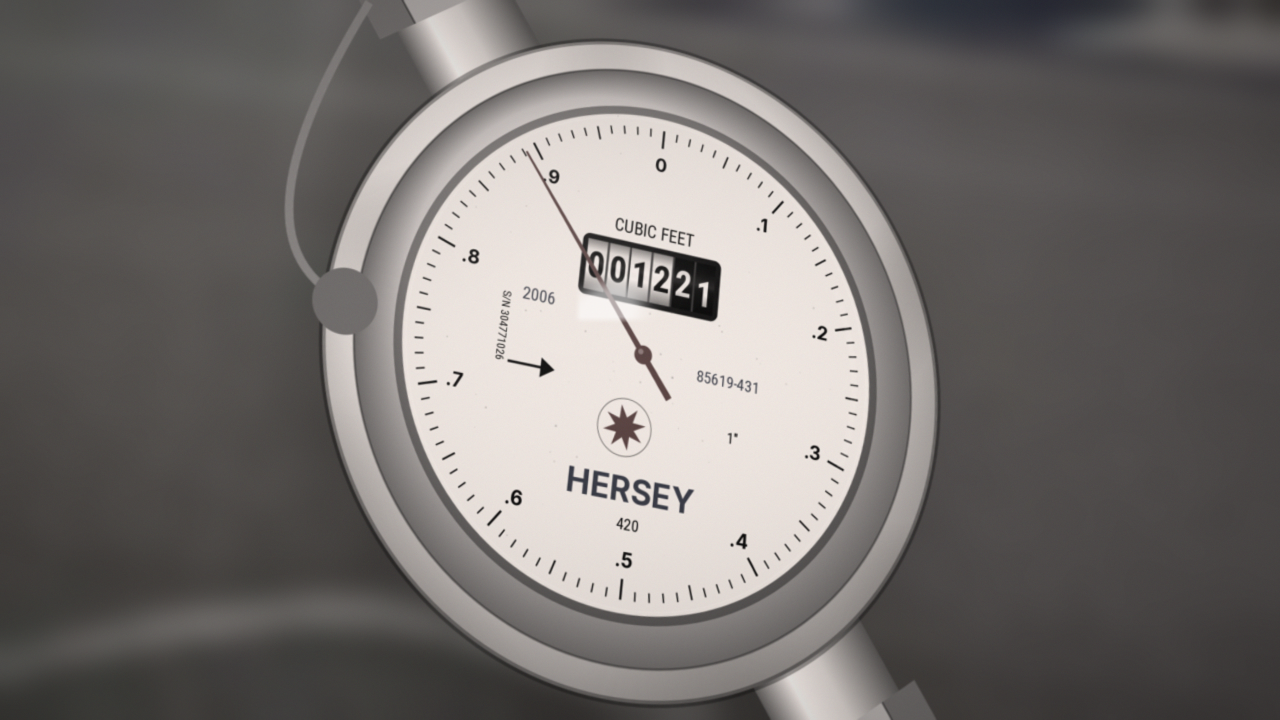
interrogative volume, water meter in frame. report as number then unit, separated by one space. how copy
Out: 1220.89 ft³
